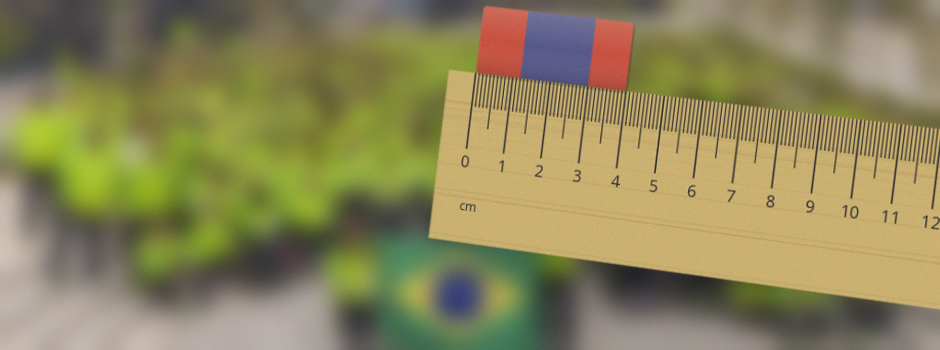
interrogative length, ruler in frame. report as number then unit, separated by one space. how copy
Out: 4 cm
